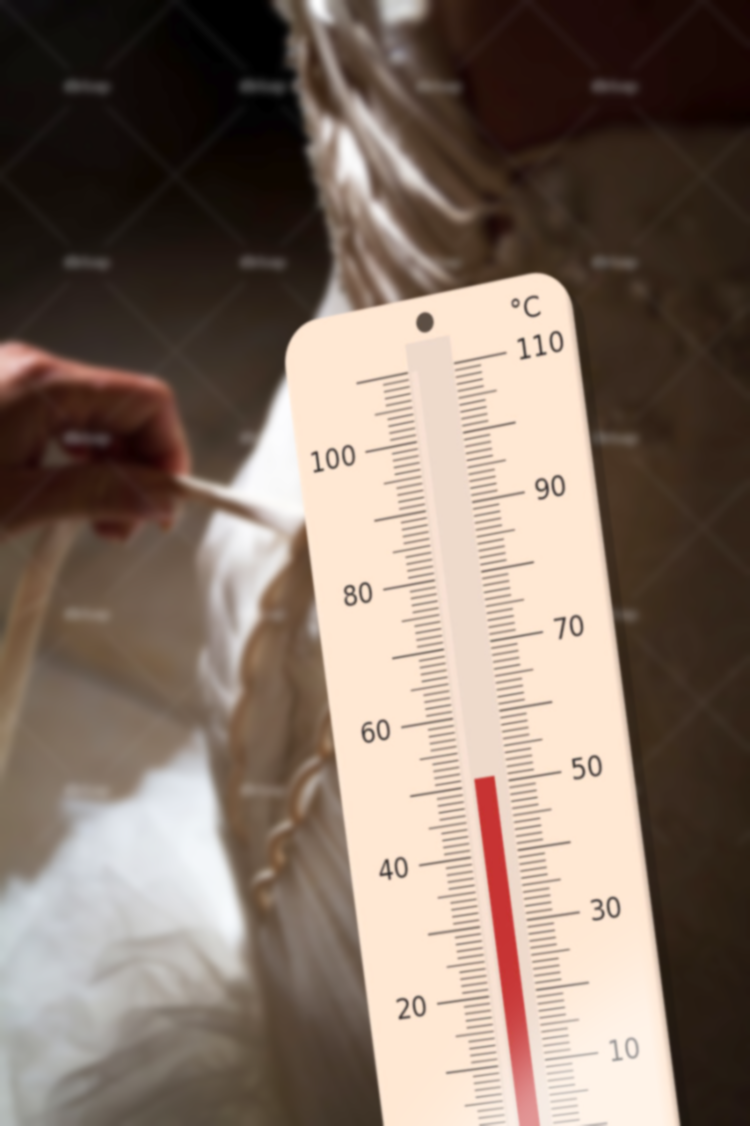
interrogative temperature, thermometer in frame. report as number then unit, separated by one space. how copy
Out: 51 °C
